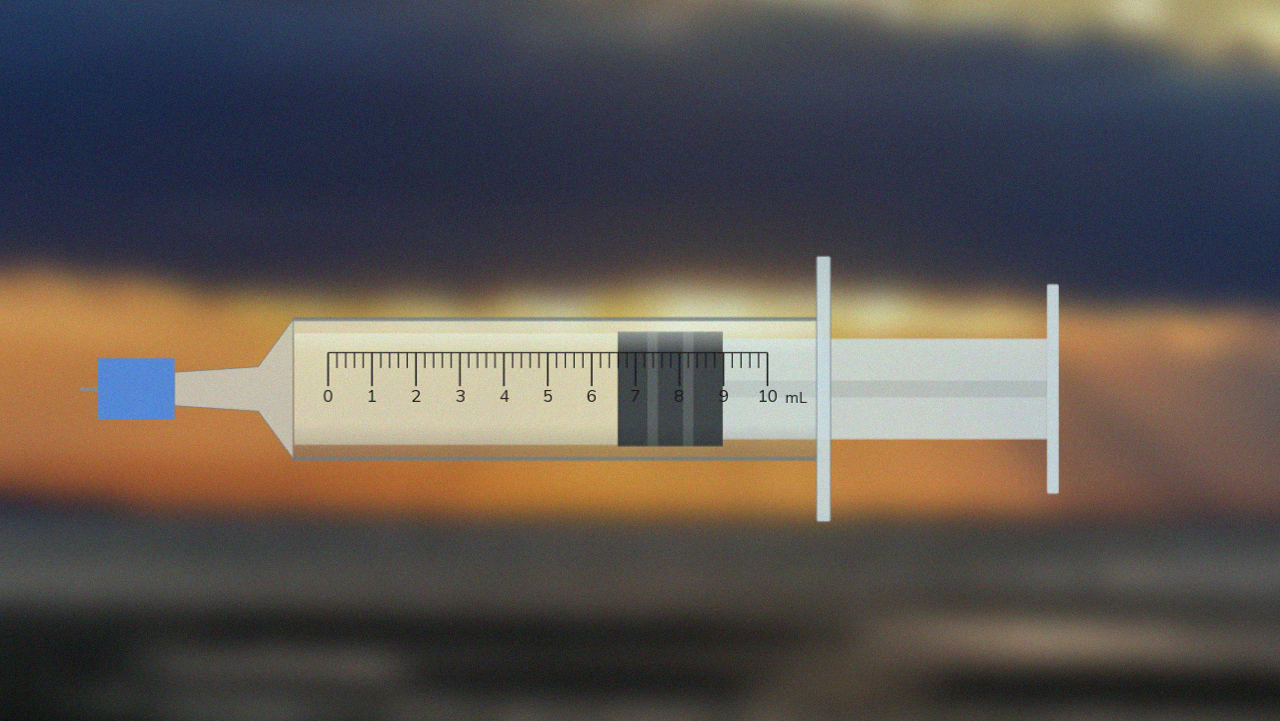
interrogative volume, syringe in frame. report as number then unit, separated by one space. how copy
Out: 6.6 mL
